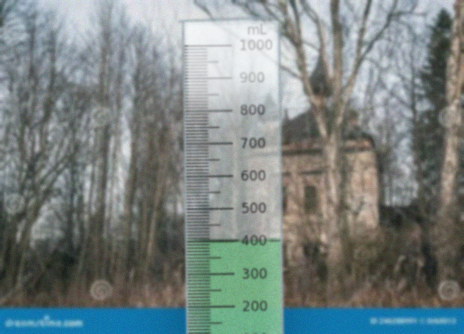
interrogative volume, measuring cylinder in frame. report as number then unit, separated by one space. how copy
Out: 400 mL
